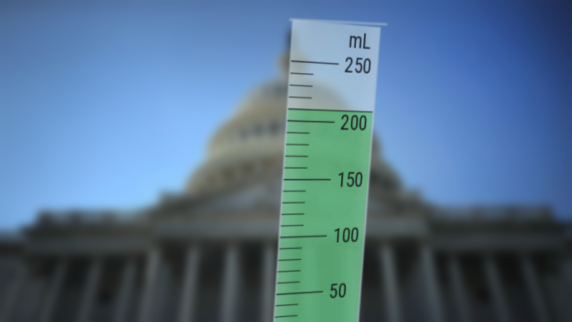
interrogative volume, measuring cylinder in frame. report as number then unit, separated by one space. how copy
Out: 210 mL
